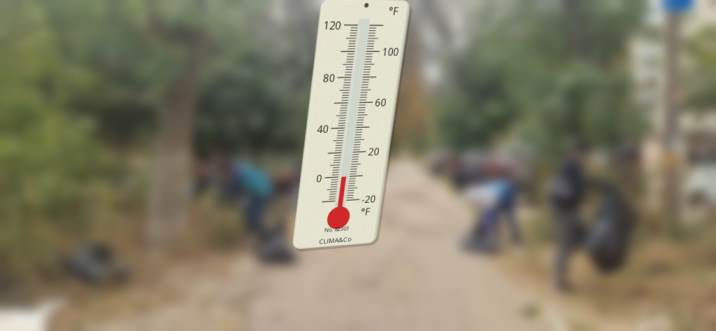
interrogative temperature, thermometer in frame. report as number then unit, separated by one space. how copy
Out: 0 °F
